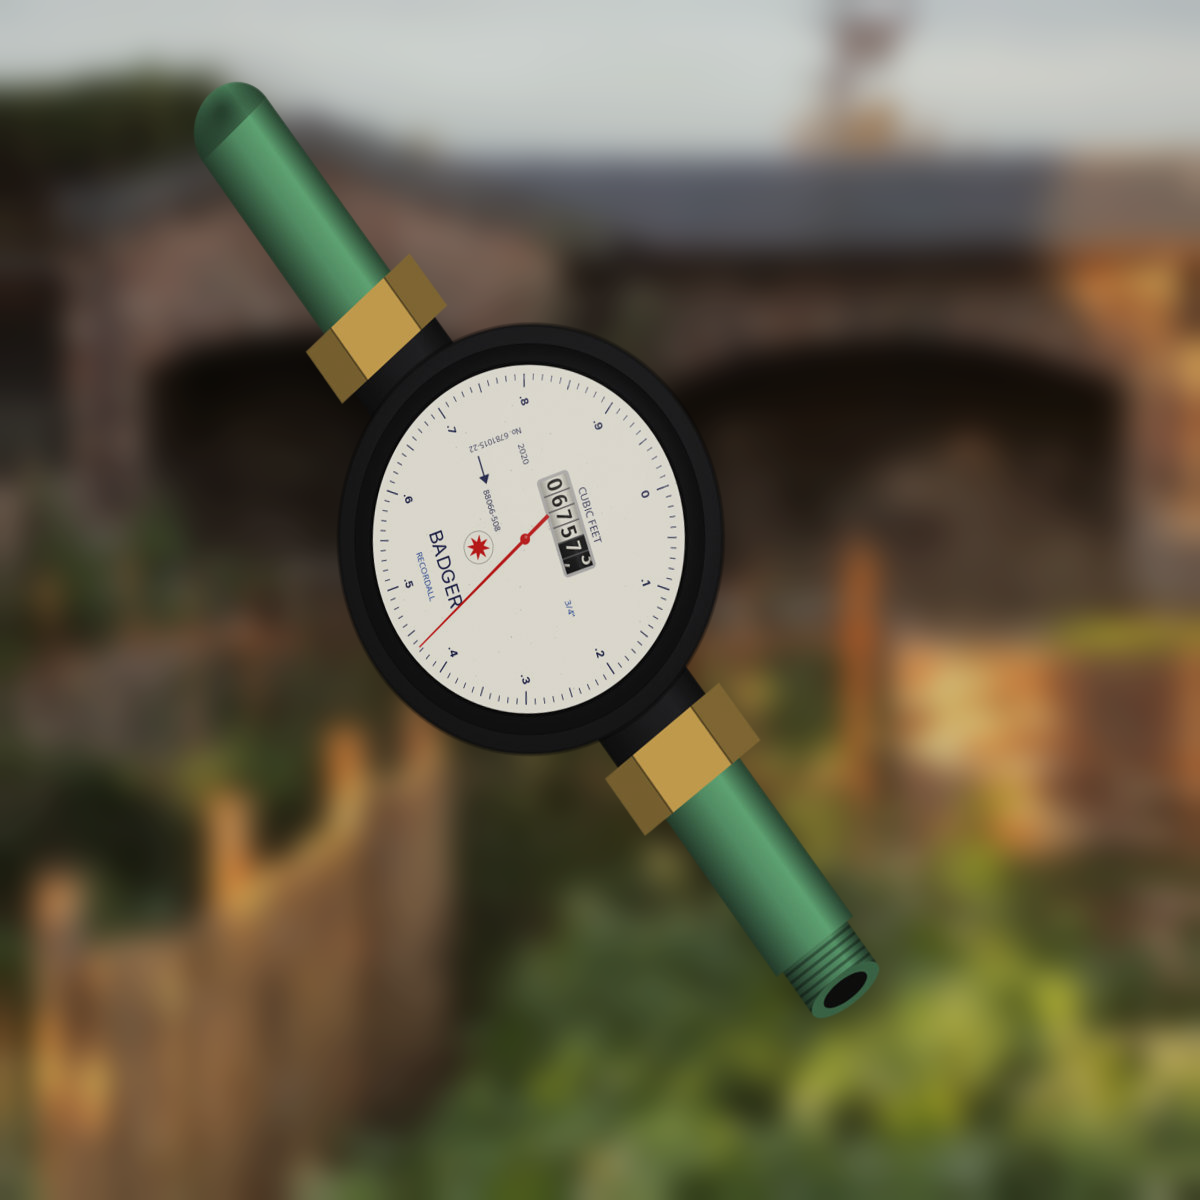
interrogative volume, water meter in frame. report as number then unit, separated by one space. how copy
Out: 67573.43 ft³
